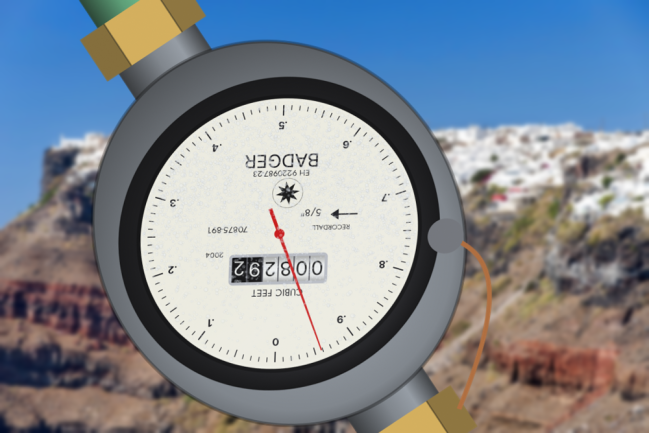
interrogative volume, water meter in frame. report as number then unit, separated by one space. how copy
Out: 8291.94 ft³
